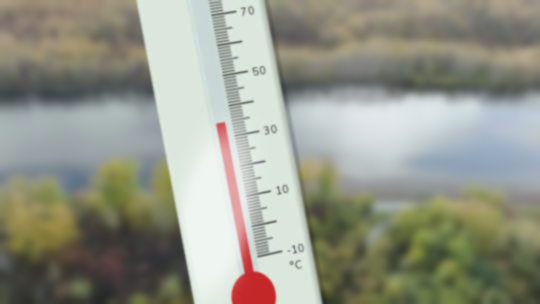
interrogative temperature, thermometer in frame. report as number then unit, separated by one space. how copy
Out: 35 °C
